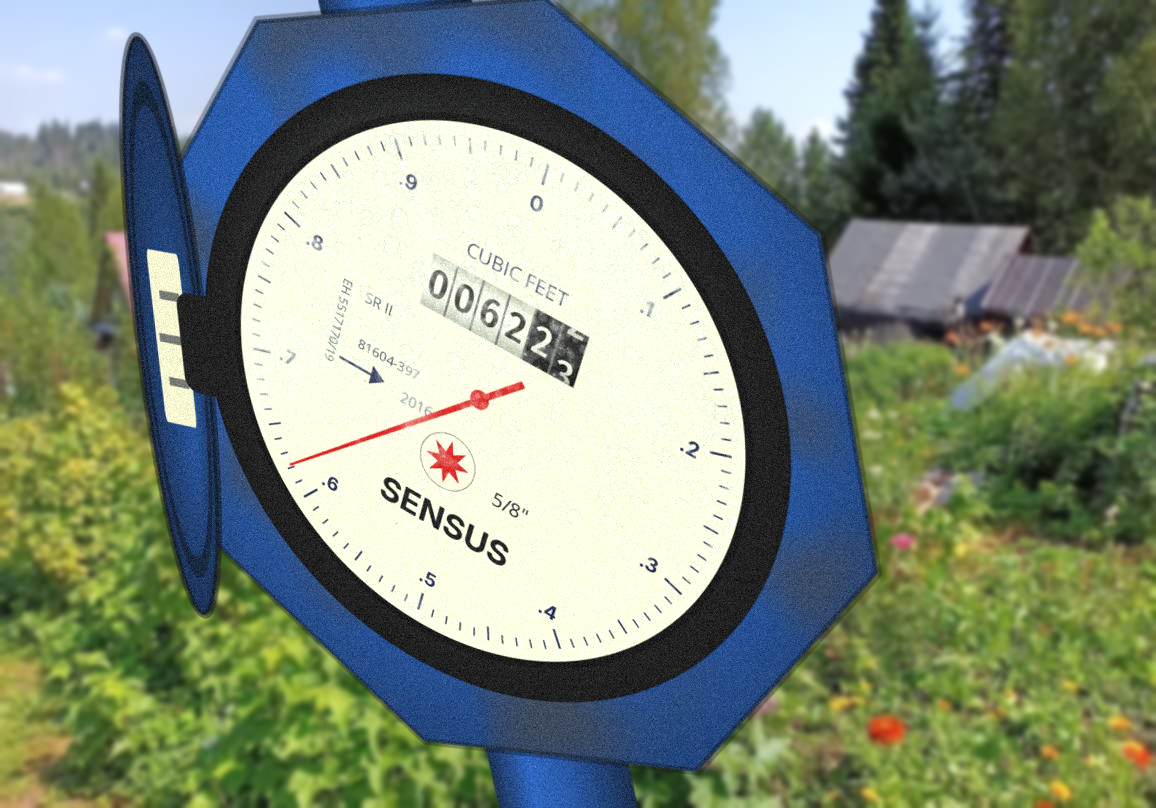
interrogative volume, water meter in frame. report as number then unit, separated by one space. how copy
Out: 6222.62 ft³
